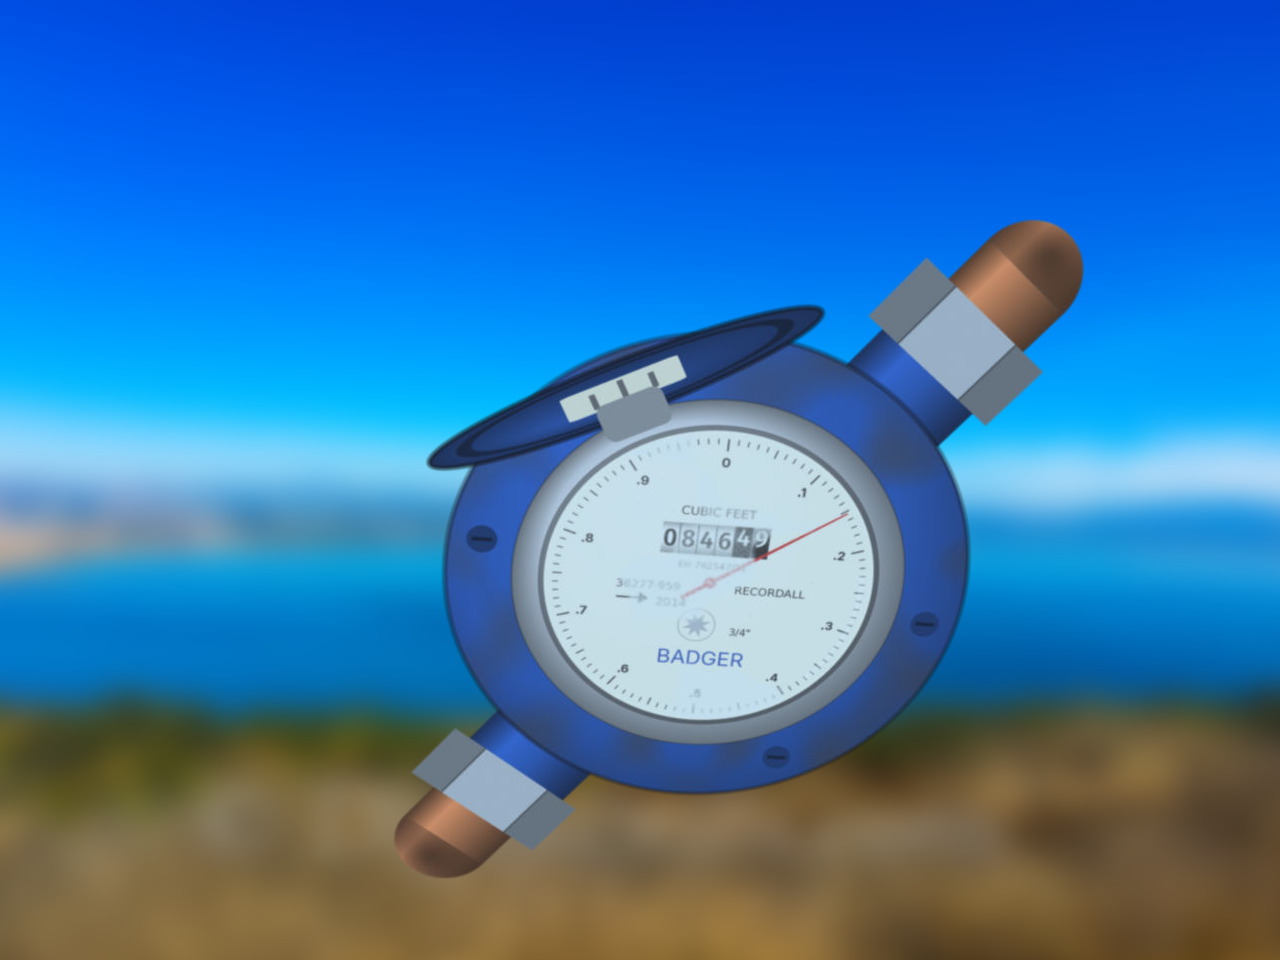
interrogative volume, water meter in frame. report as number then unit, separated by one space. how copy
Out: 84649.15 ft³
